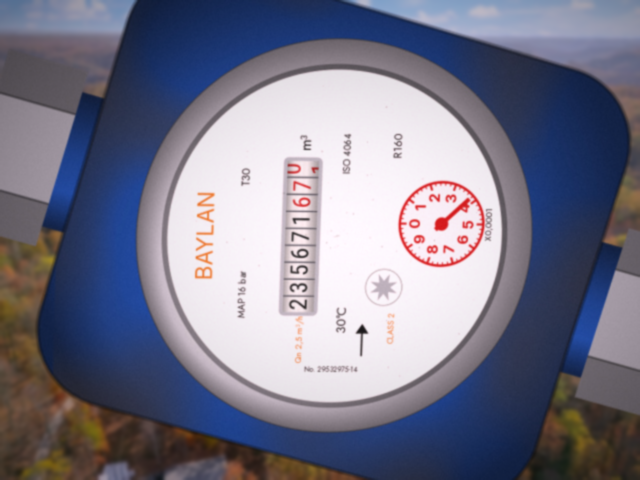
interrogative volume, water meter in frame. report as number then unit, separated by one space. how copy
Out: 235671.6703 m³
